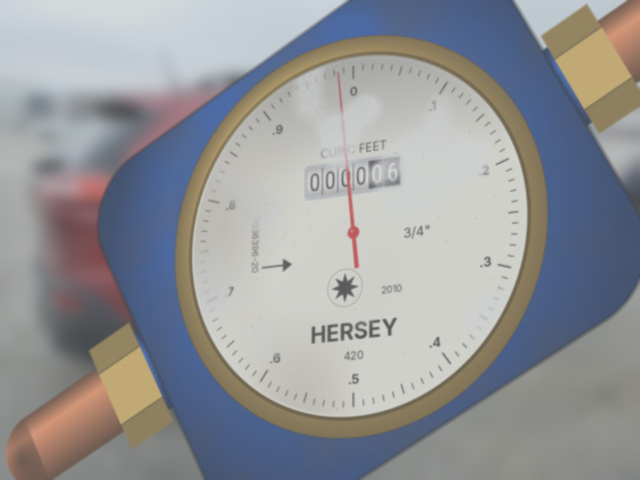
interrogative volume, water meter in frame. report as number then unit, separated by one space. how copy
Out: 5.98 ft³
